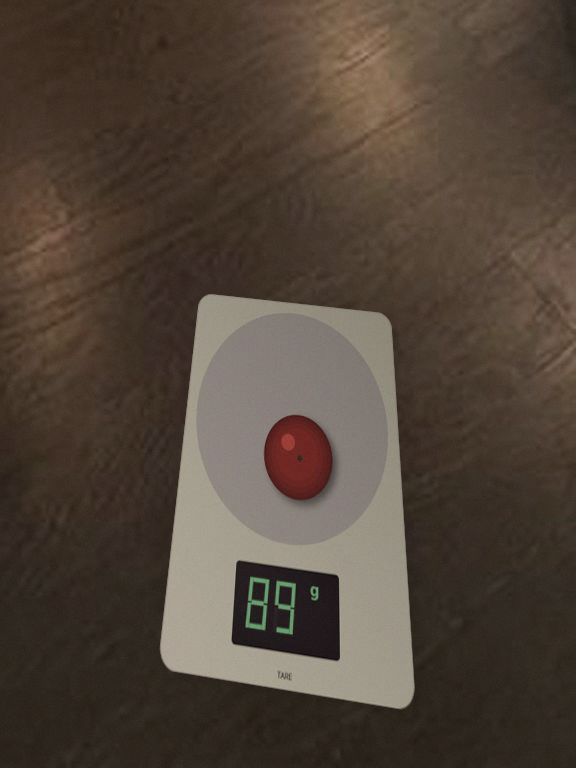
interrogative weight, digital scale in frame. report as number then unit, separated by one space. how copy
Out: 89 g
